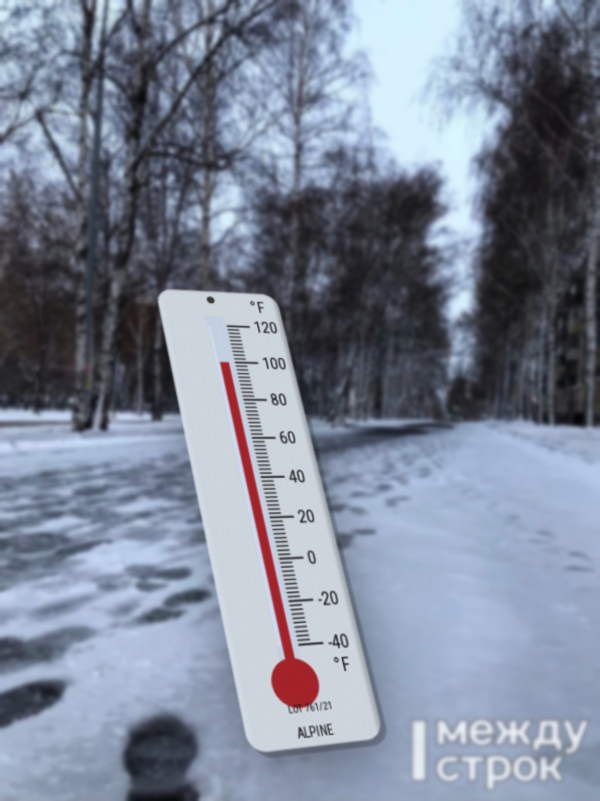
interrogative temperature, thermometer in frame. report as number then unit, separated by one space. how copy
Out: 100 °F
